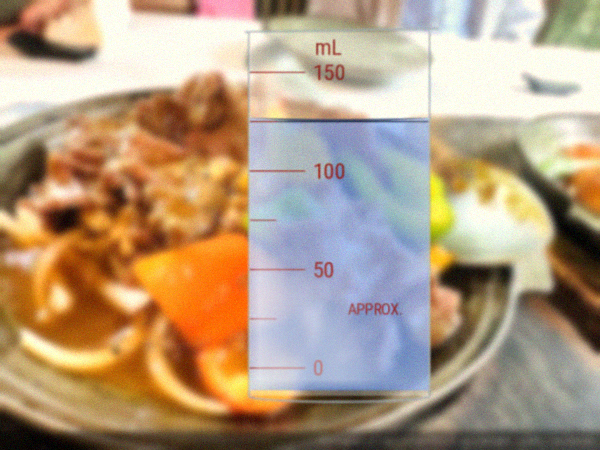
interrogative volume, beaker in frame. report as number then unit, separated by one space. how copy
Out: 125 mL
